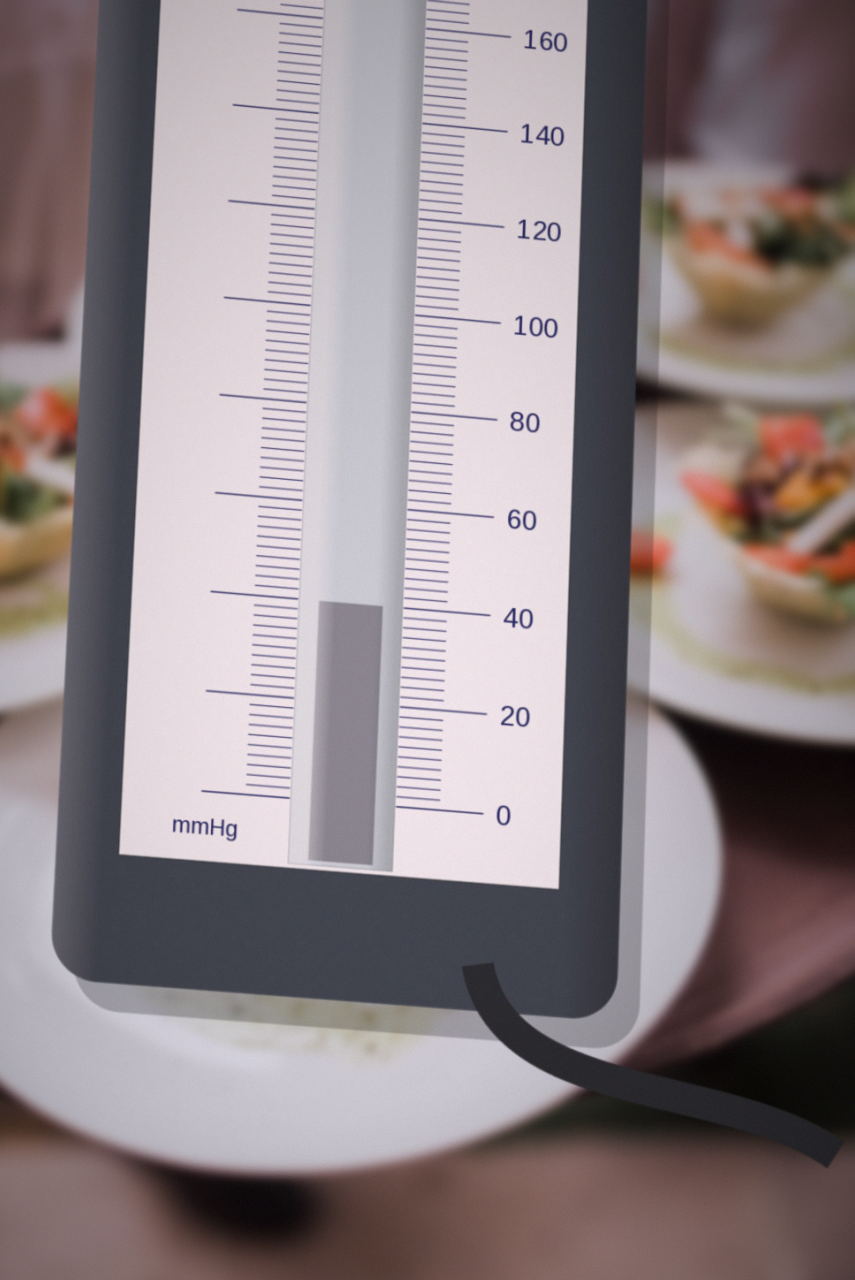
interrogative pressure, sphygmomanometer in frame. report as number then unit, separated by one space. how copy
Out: 40 mmHg
